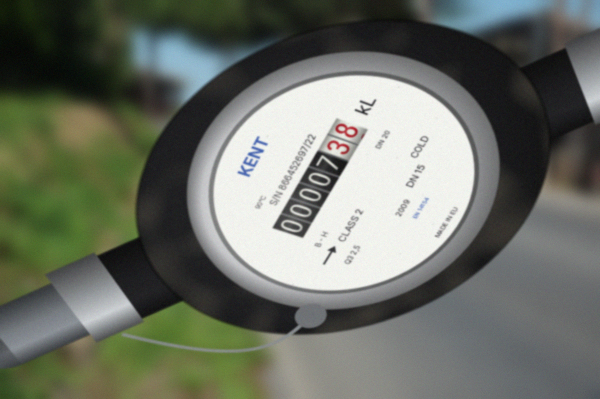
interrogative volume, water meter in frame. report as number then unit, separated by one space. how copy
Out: 7.38 kL
